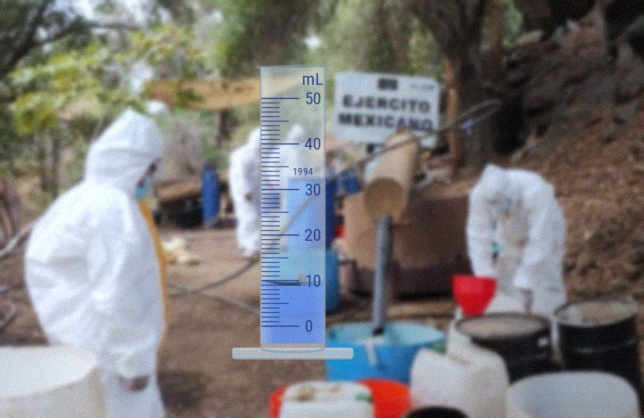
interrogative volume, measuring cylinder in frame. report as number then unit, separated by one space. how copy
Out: 9 mL
